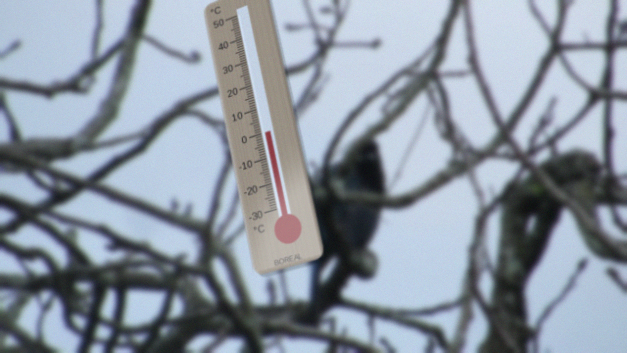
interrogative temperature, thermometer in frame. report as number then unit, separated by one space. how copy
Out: 0 °C
